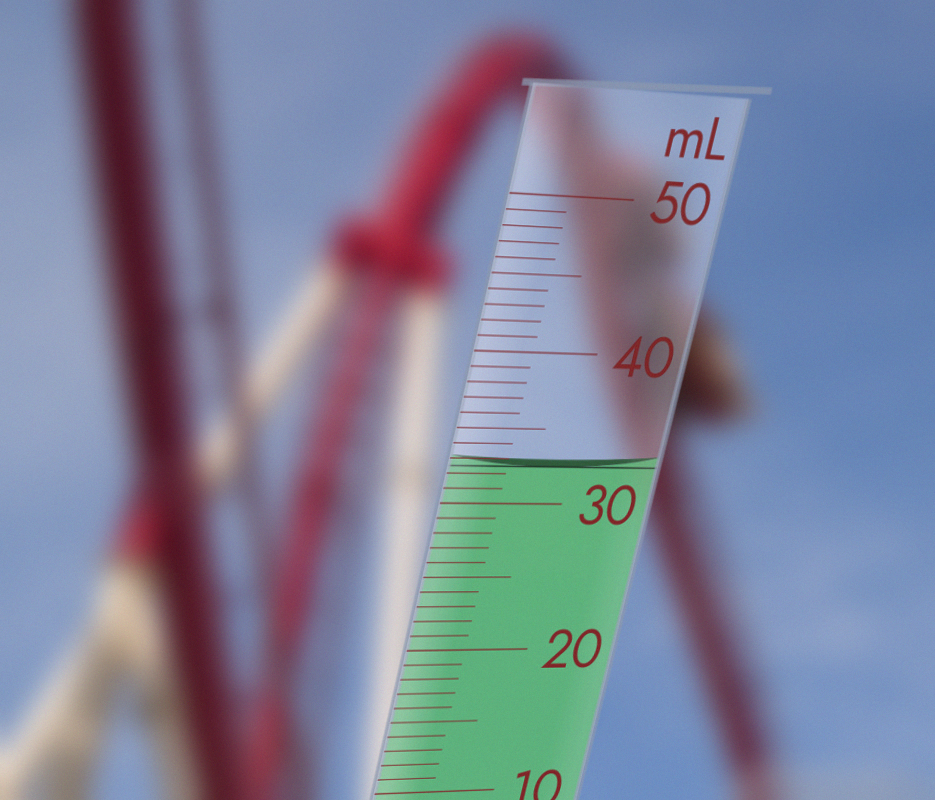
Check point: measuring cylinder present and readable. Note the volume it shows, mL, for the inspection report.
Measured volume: 32.5 mL
